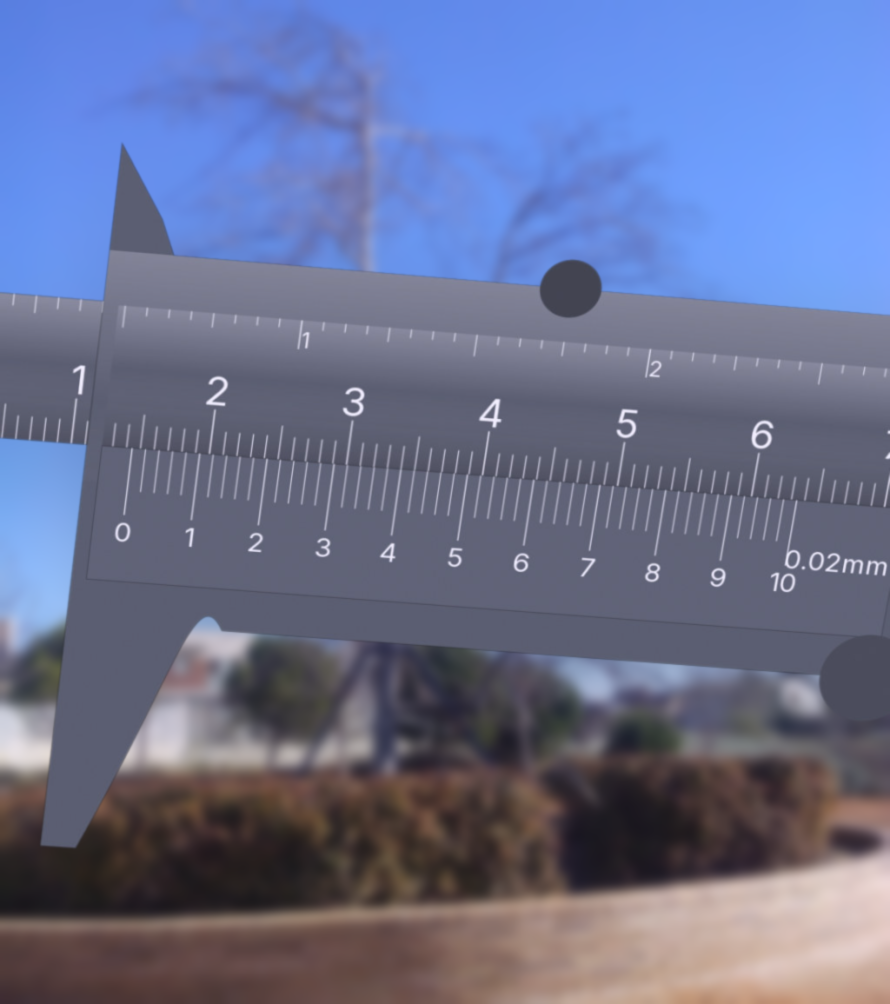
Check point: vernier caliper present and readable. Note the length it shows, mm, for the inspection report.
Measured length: 14.4 mm
